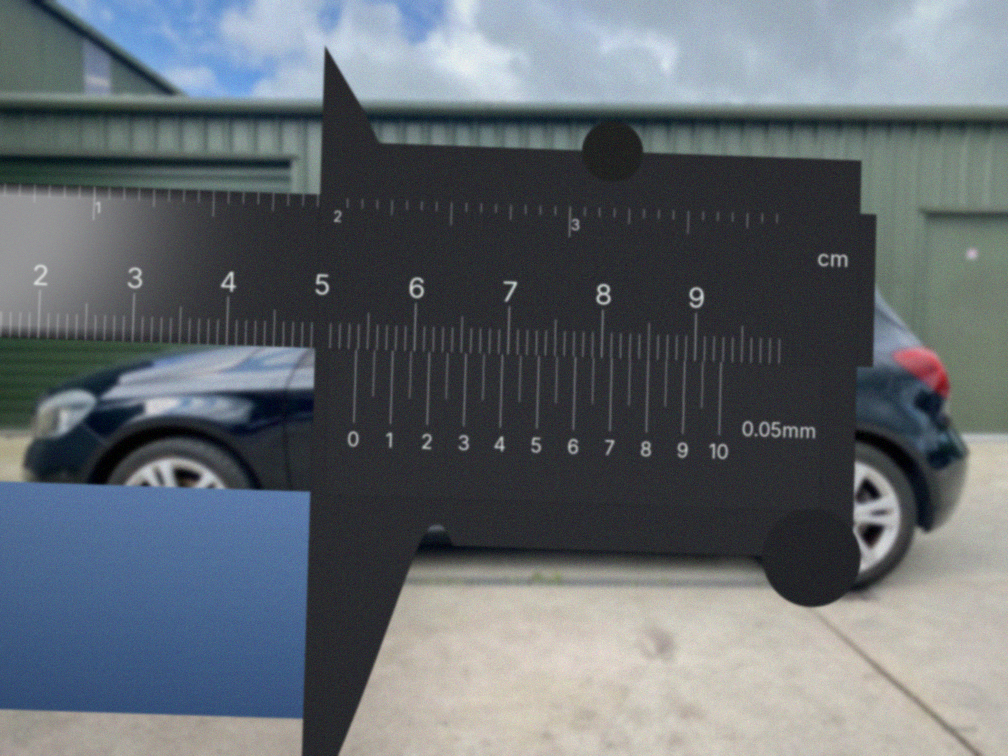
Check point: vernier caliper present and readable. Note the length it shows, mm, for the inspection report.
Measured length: 53.8 mm
